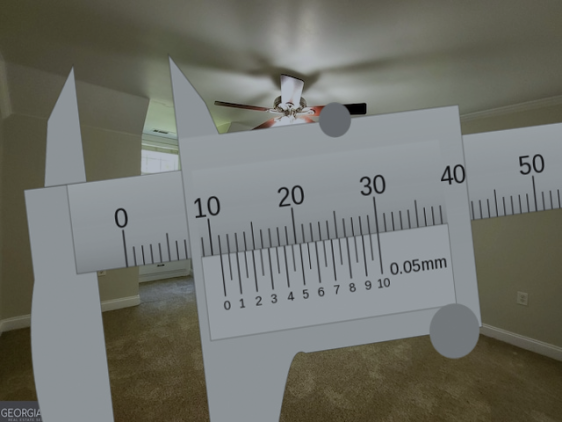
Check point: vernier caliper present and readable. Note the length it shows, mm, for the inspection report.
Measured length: 11.0 mm
